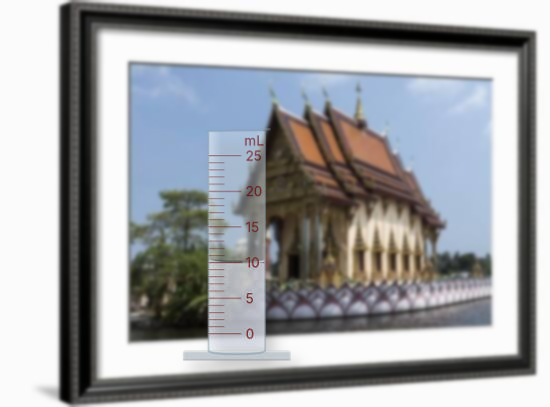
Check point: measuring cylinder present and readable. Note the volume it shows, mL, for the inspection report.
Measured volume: 10 mL
